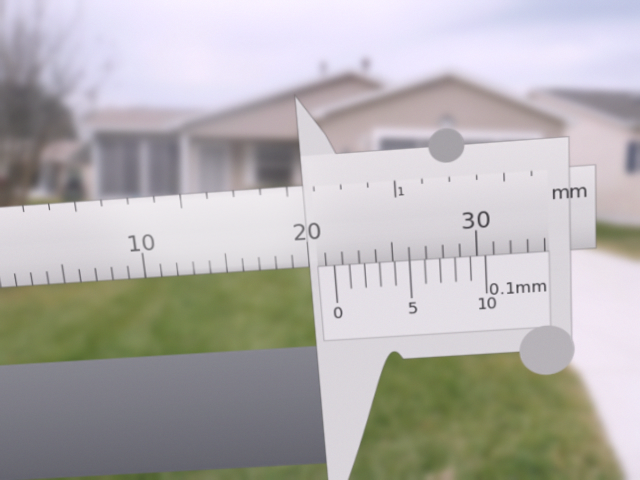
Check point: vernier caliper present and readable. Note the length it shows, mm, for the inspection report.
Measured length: 21.5 mm
